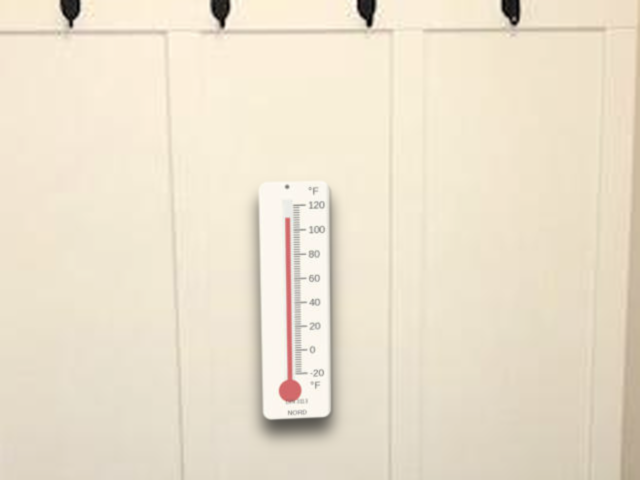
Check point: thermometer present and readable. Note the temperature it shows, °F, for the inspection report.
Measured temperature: 110 °F
